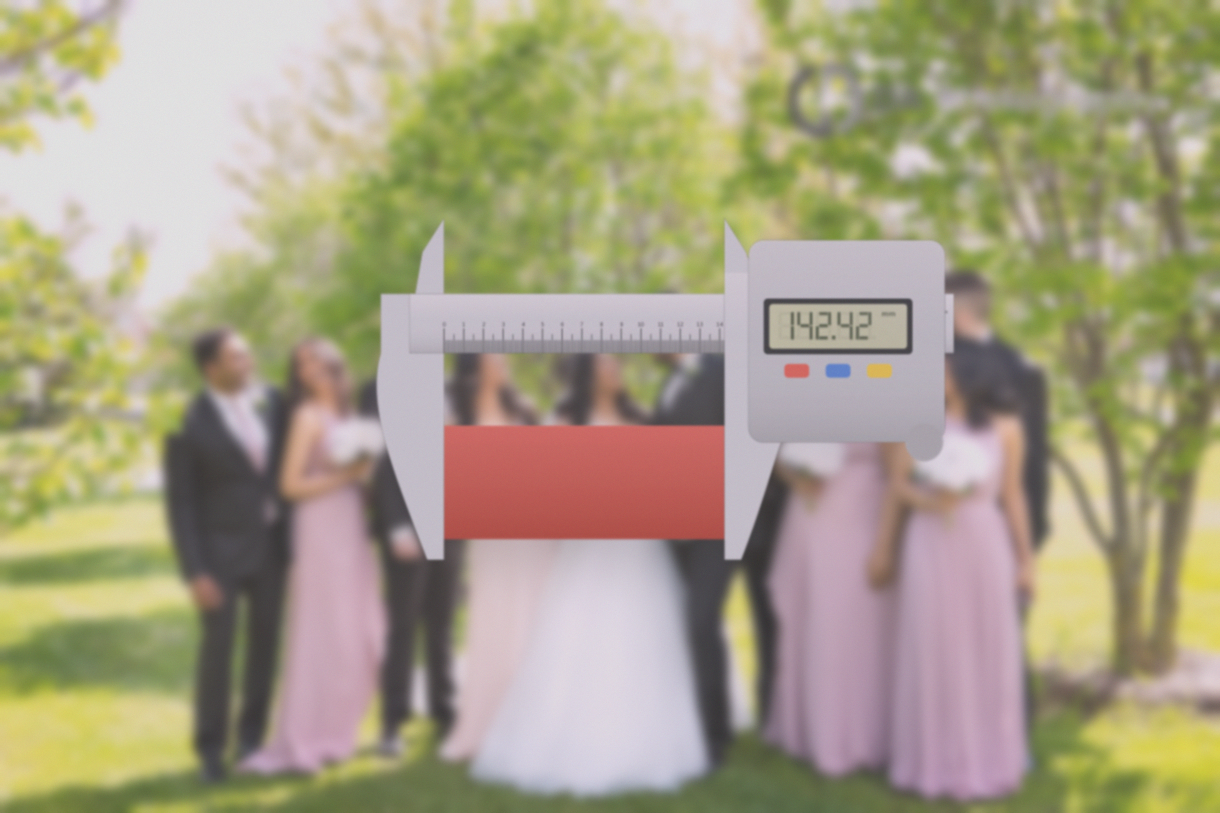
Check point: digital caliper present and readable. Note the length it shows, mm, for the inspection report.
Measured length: 142.42 mm
